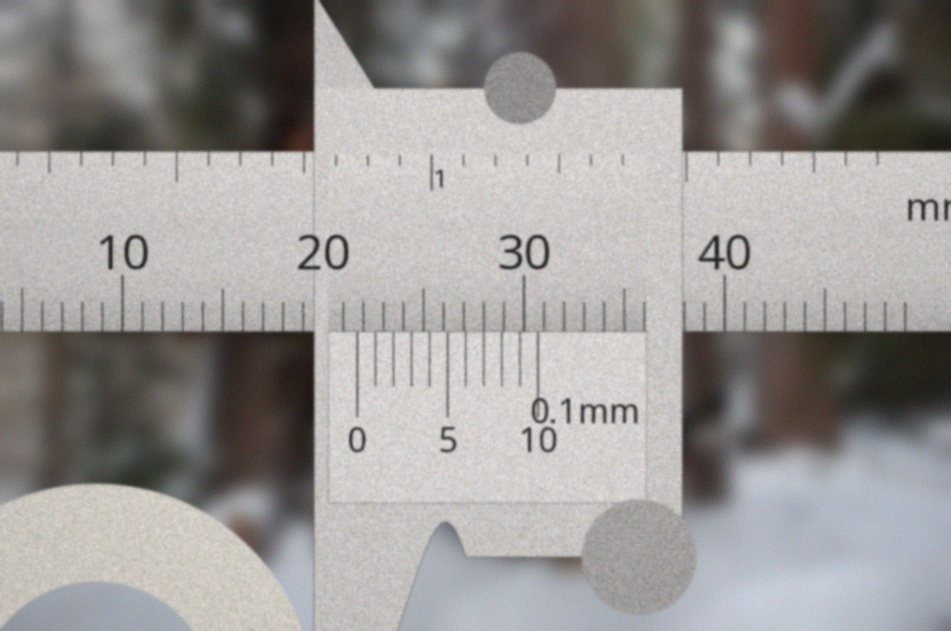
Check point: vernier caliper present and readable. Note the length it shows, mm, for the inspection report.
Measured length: 21.7 mm
